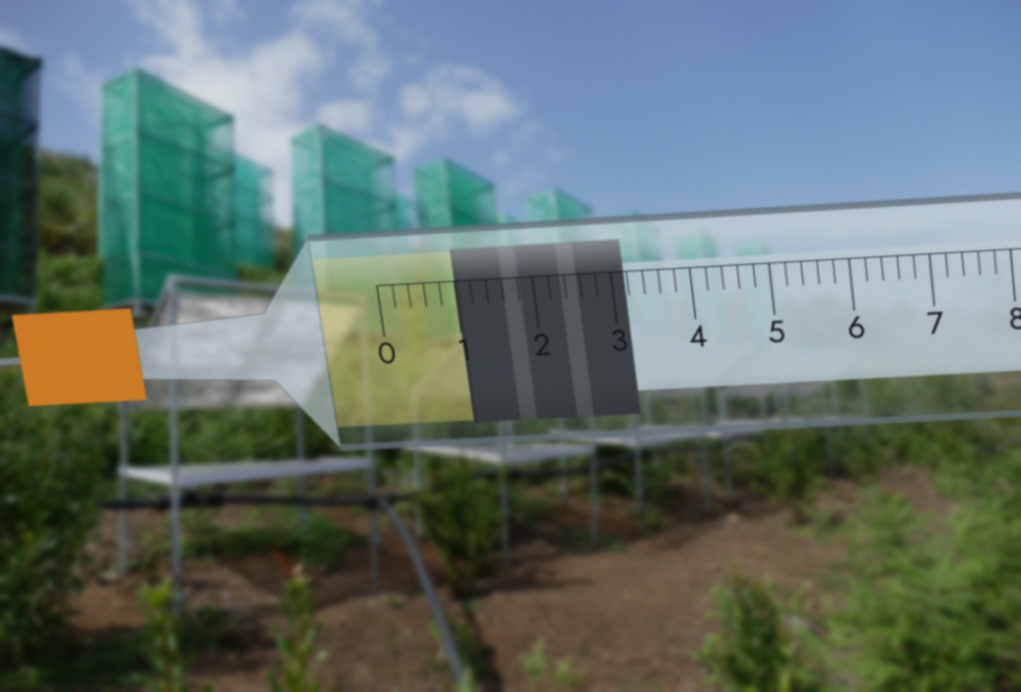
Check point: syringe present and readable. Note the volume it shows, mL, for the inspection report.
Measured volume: 1 mL
